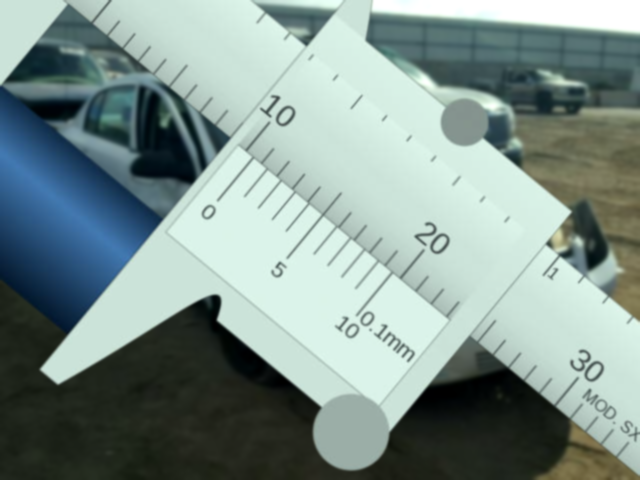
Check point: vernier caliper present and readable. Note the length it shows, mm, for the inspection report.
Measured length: 10.5 mm
